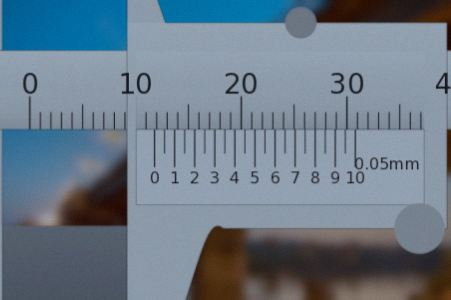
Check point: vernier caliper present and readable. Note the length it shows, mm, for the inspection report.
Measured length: 11.8 mm
